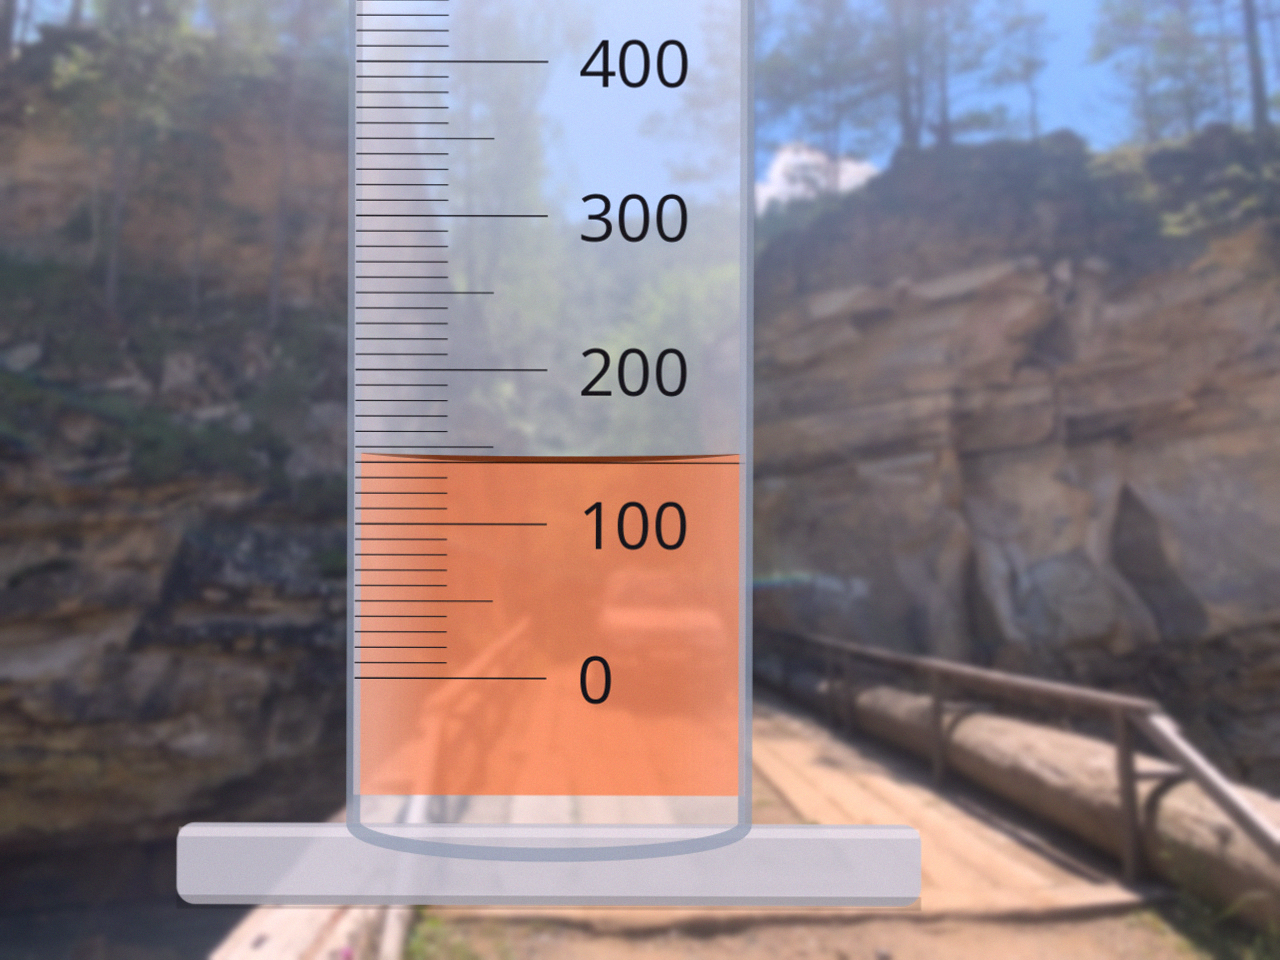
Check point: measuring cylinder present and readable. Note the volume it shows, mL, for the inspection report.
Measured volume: 140 mL
